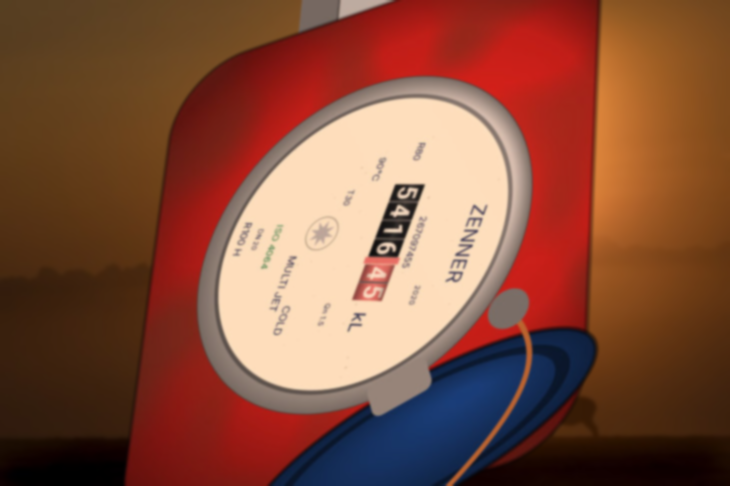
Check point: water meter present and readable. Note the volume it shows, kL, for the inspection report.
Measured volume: 5416.45 kL
